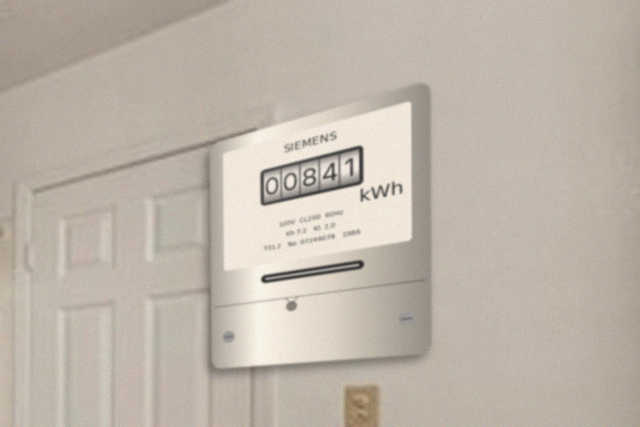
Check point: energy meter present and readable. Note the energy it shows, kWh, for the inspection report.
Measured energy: 841 kWh
